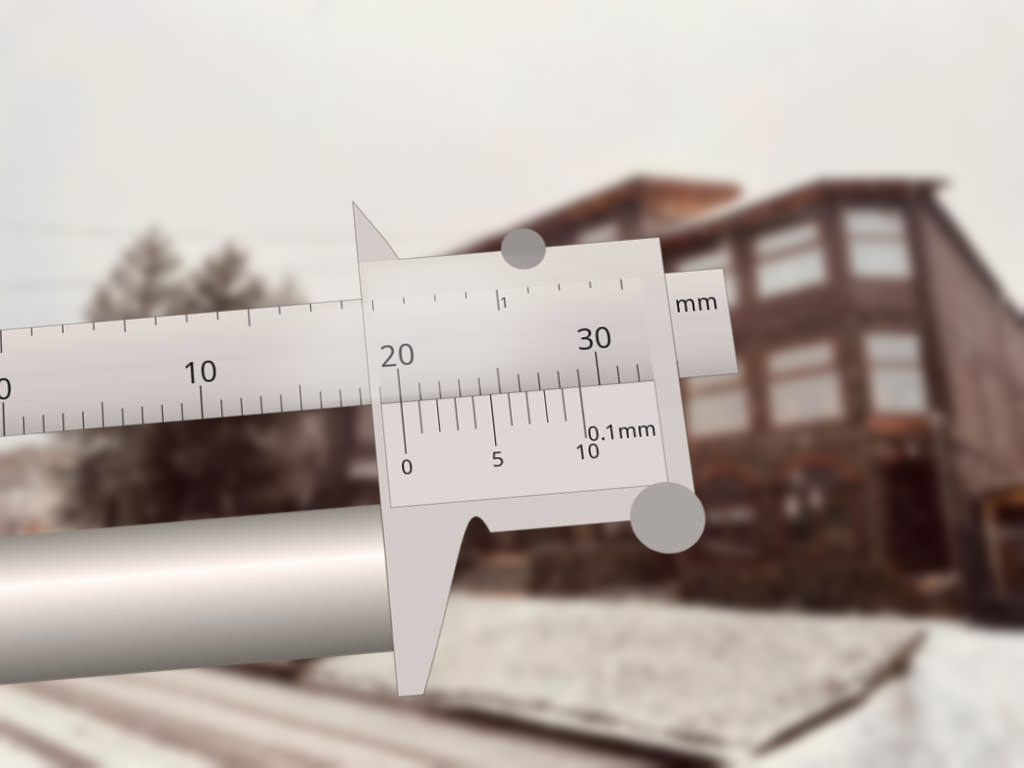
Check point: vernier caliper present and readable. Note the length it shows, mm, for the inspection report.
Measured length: 20.0 mm
